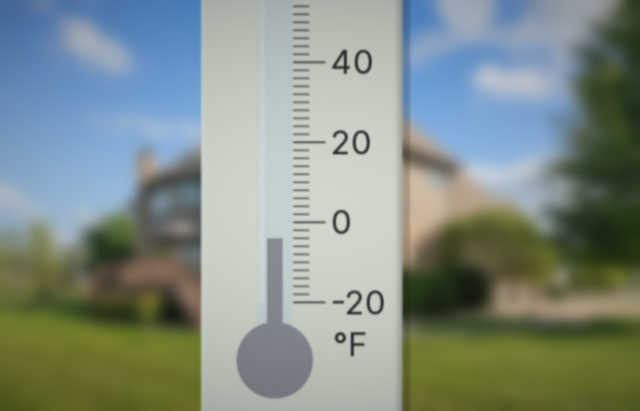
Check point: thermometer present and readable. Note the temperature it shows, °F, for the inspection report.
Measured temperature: -4 °F
